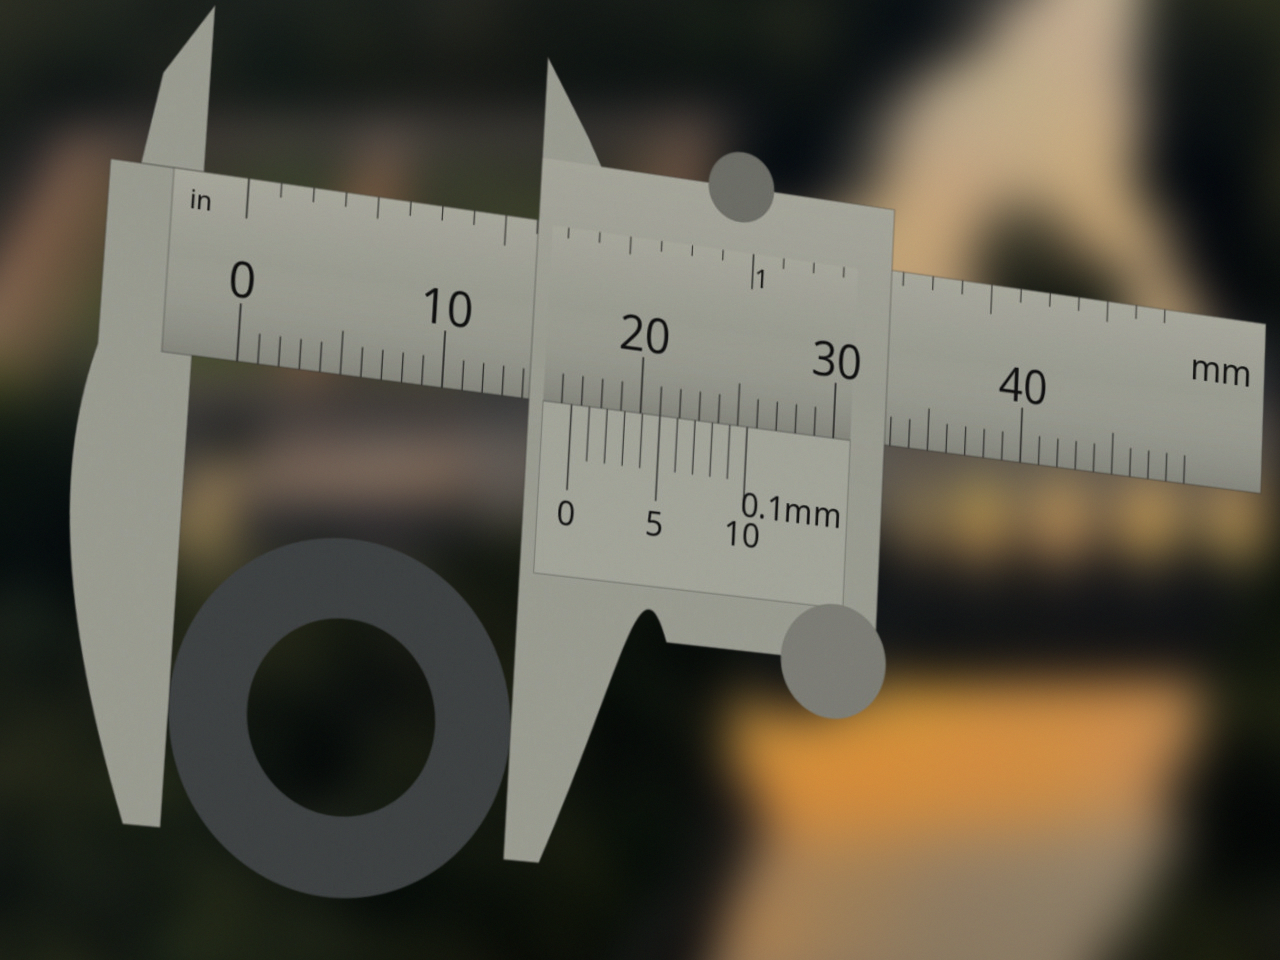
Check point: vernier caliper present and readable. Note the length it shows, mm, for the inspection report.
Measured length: 16.5 mm
